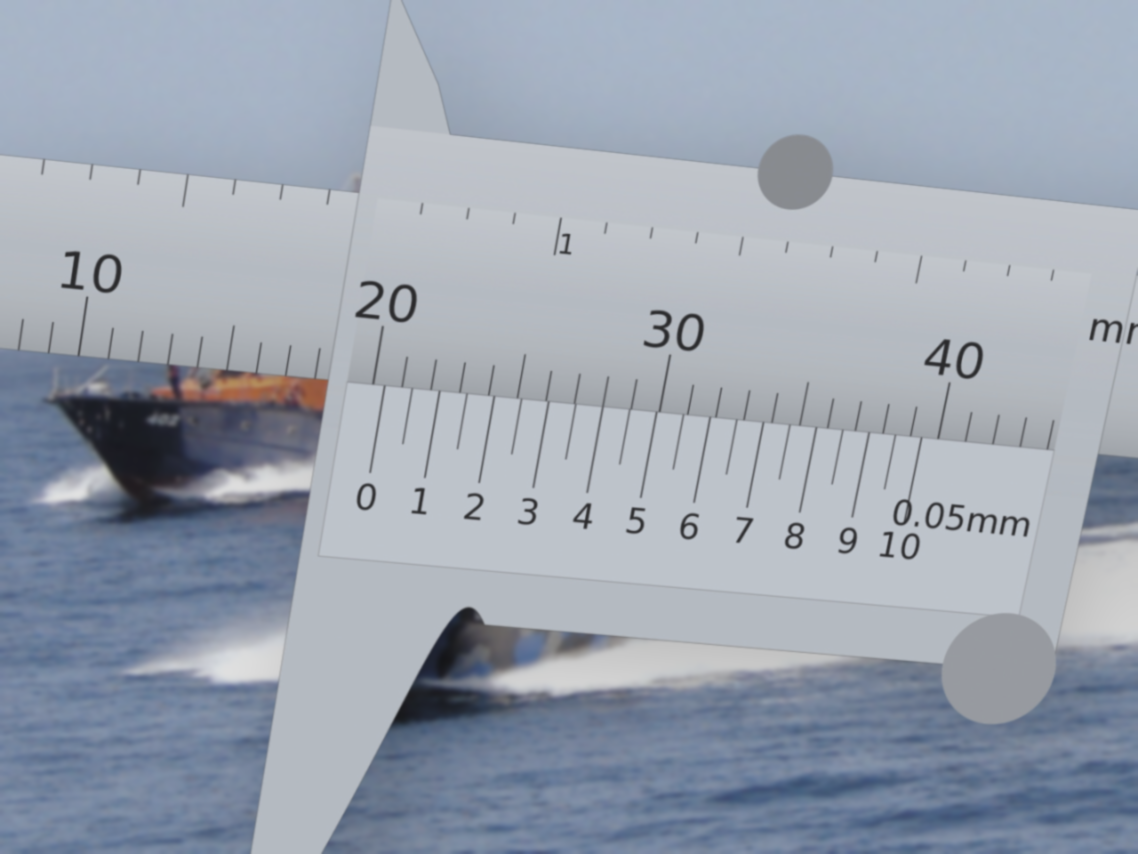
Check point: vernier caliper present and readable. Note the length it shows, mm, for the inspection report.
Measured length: 20.40 mm
